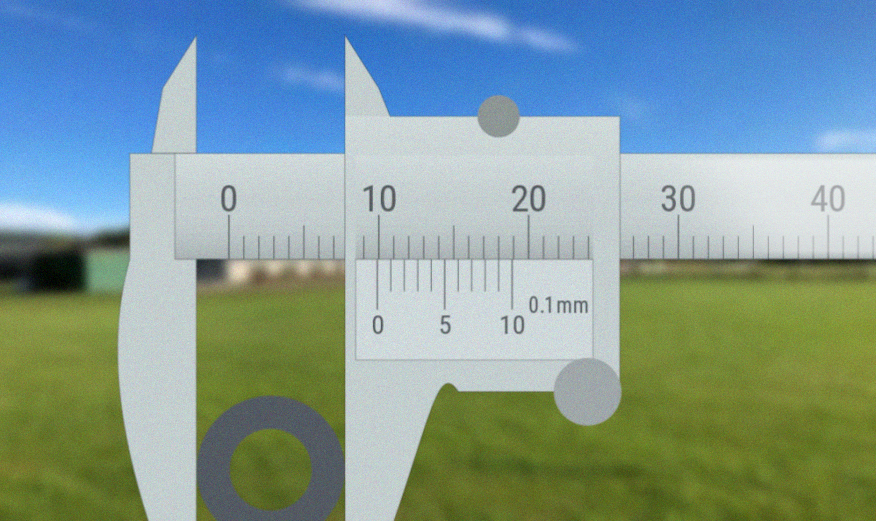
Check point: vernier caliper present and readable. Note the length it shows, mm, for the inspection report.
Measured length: 9.9 mm
